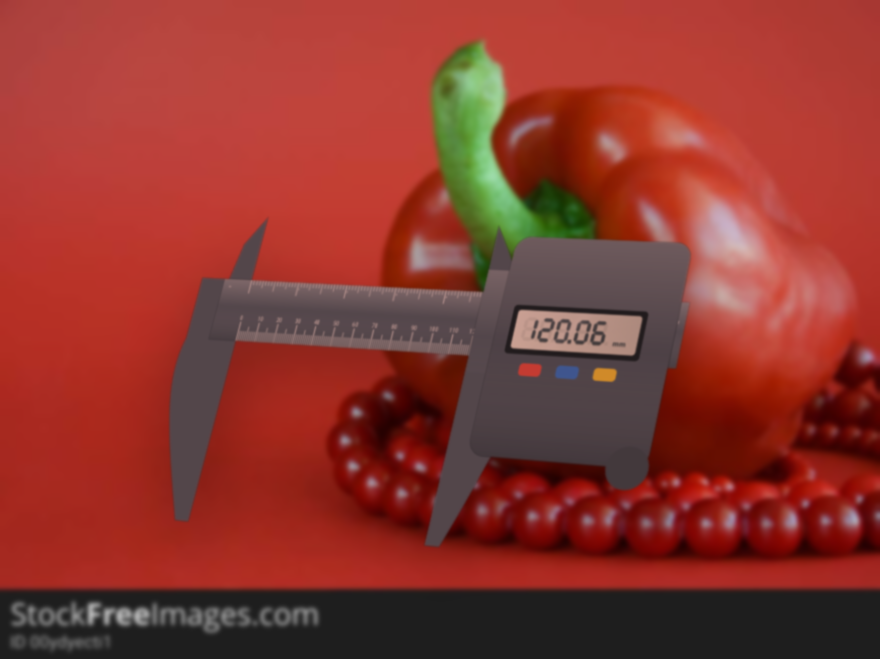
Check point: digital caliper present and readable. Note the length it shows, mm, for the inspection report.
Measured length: 120.06 mm
